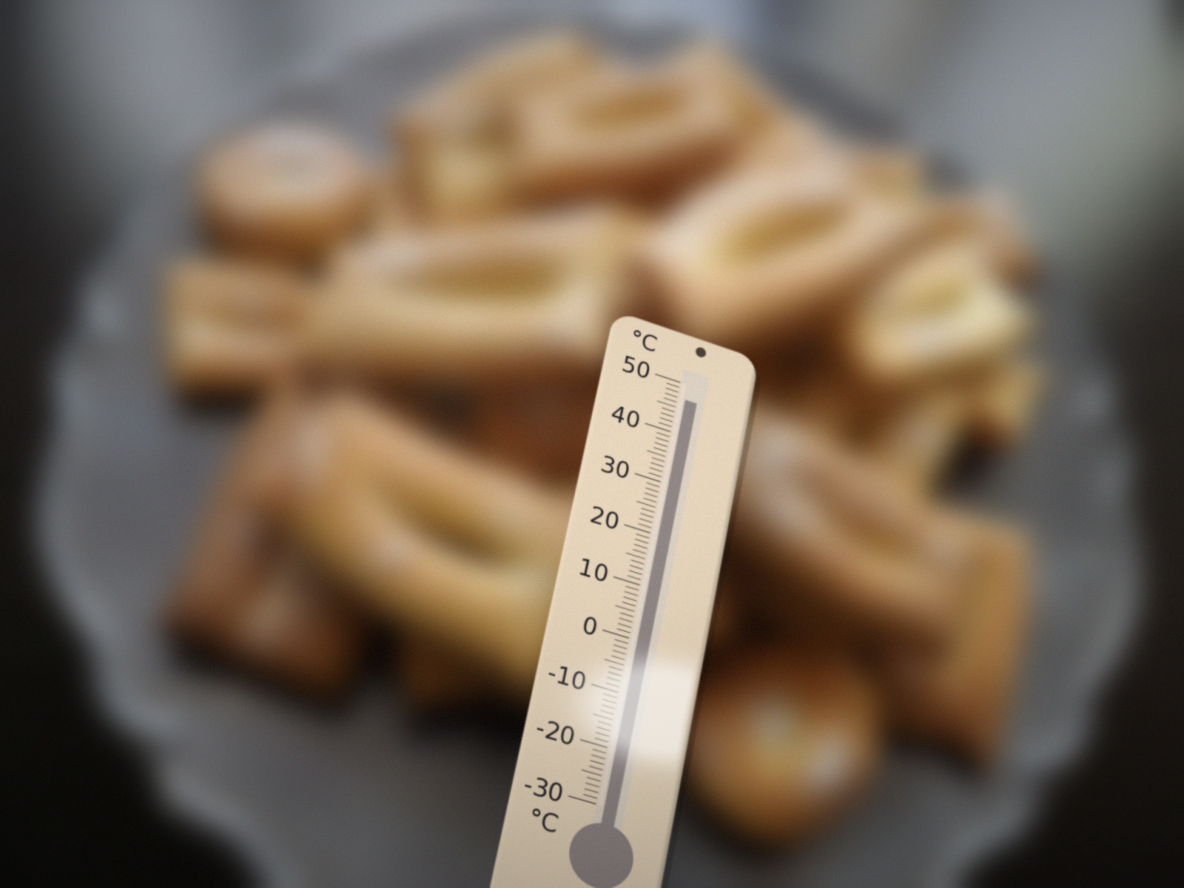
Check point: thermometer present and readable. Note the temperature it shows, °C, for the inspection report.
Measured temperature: 47 °C
